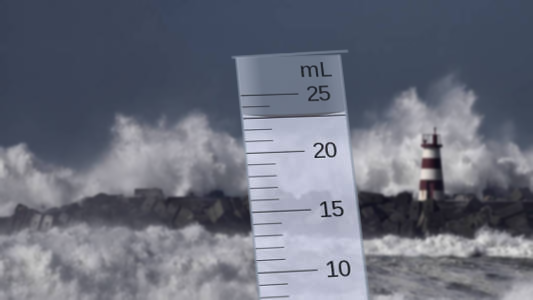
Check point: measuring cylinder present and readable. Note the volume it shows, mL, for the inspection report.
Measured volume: 23 mL
